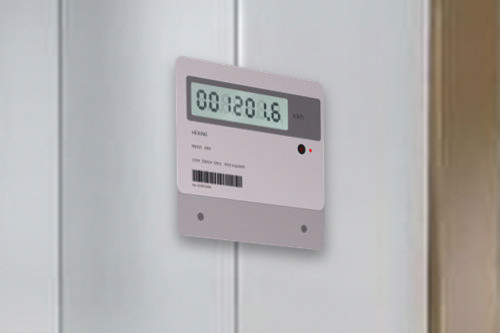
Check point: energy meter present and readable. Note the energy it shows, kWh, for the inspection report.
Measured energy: 1201.6 kWh
